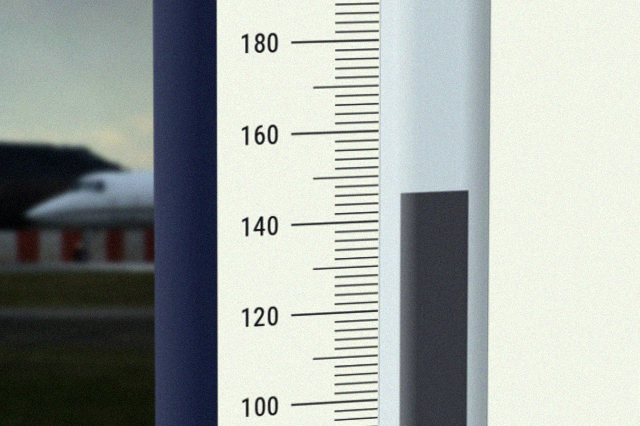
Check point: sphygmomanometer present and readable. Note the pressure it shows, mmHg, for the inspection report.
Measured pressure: 146 mmHg
